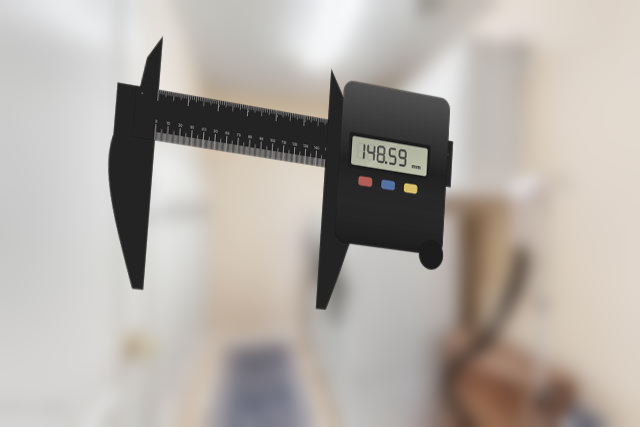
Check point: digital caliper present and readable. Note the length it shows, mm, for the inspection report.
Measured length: 148.59 mm
